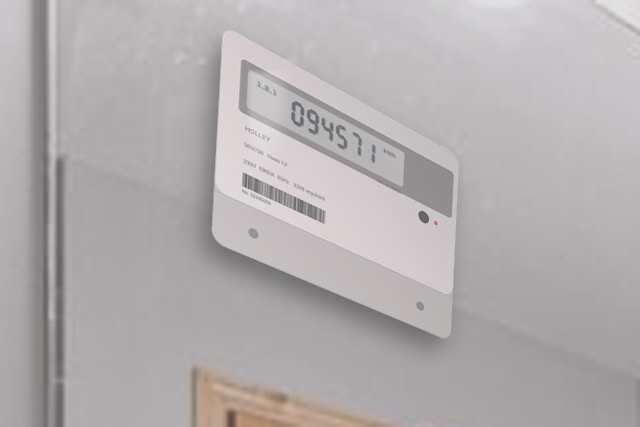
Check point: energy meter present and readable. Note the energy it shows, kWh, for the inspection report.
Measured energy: 94571 kWh
